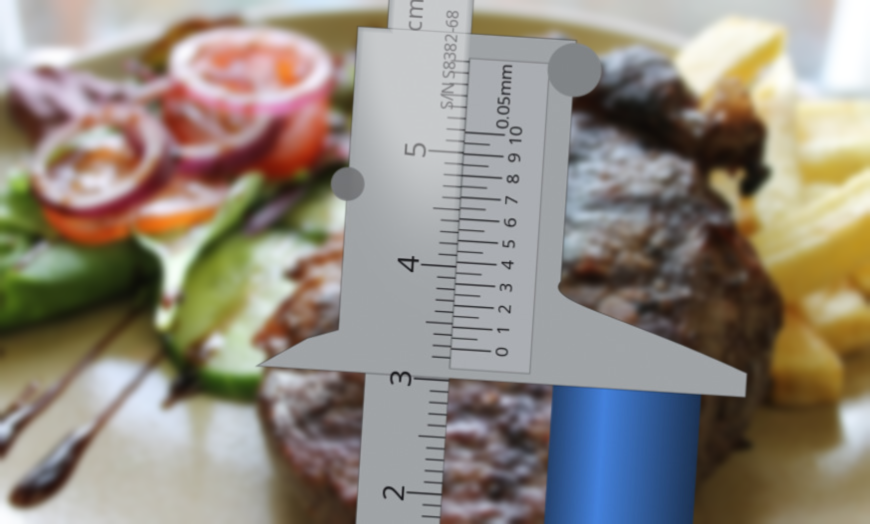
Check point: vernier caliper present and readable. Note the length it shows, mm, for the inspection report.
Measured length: 32.8 mm
